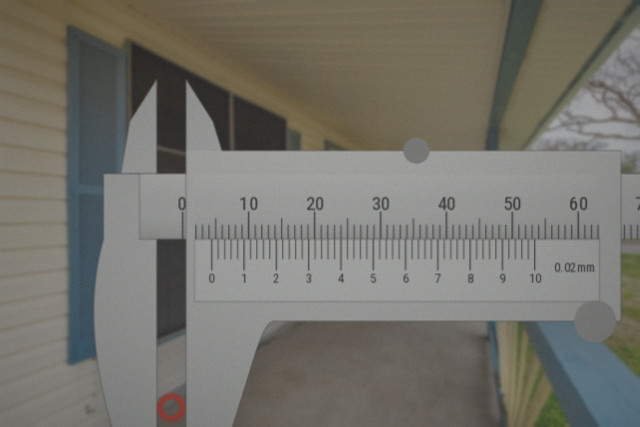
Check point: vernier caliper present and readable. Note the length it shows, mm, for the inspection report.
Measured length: 4.4 mm
